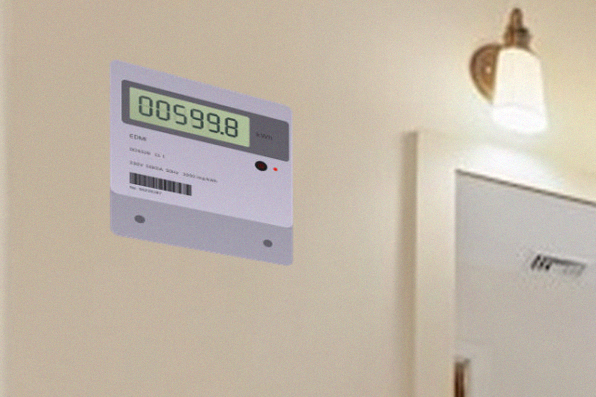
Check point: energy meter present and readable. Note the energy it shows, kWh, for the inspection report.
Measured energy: 599.8 kWh
